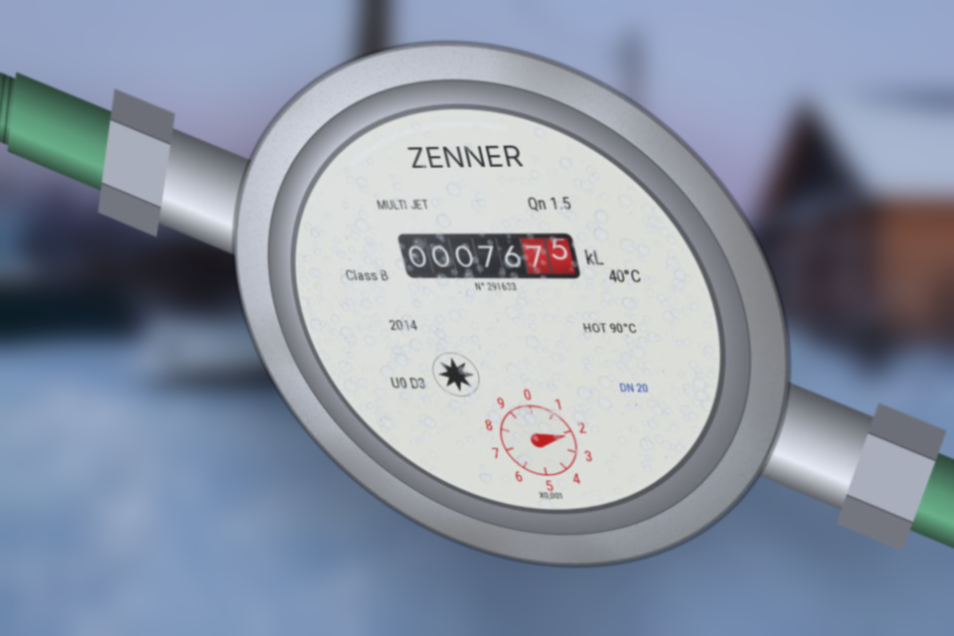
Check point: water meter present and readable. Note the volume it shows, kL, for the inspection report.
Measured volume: 76.752 kL
